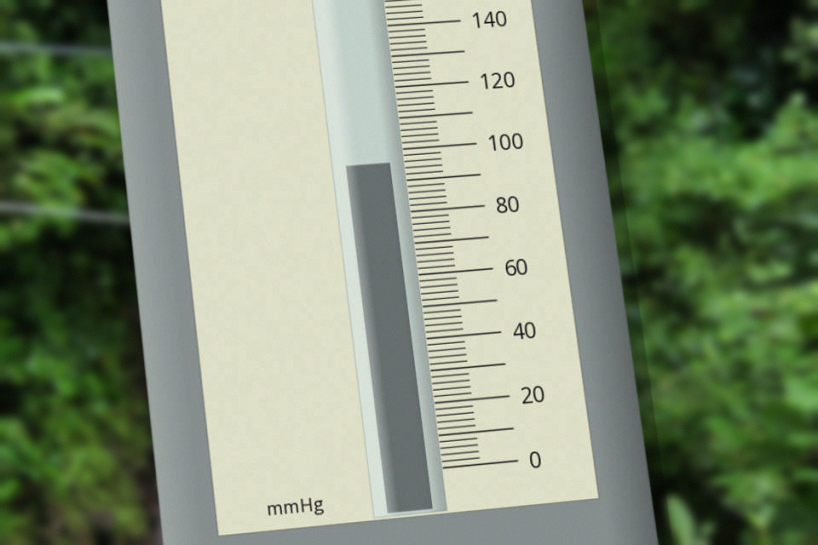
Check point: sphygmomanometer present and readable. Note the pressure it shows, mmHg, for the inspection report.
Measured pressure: 96 mmHg
